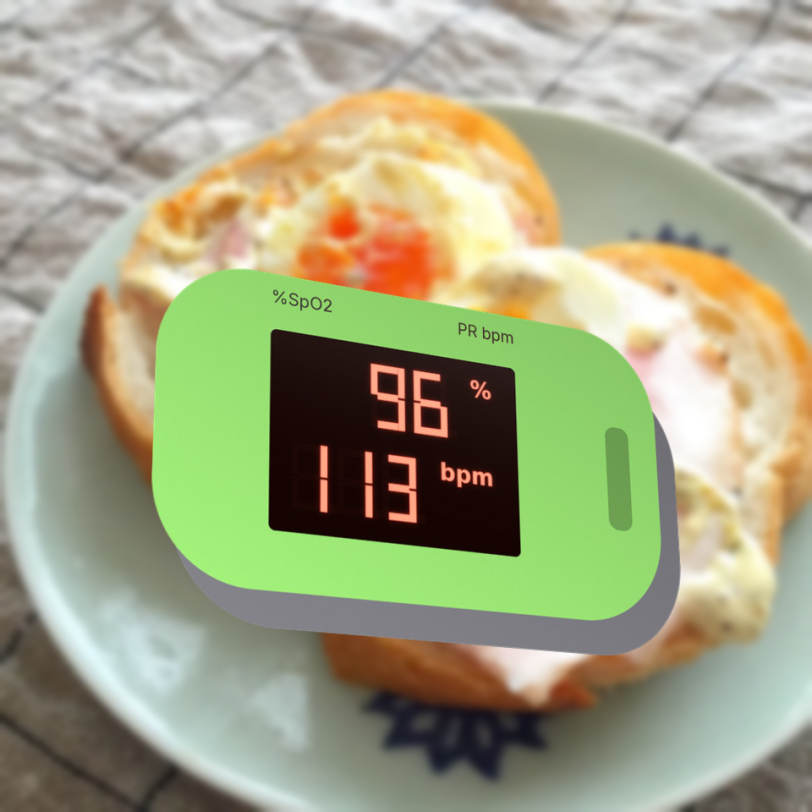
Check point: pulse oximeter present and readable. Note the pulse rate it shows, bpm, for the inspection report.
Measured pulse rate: 113 bpm
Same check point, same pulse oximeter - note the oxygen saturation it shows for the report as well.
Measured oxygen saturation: 96 %
